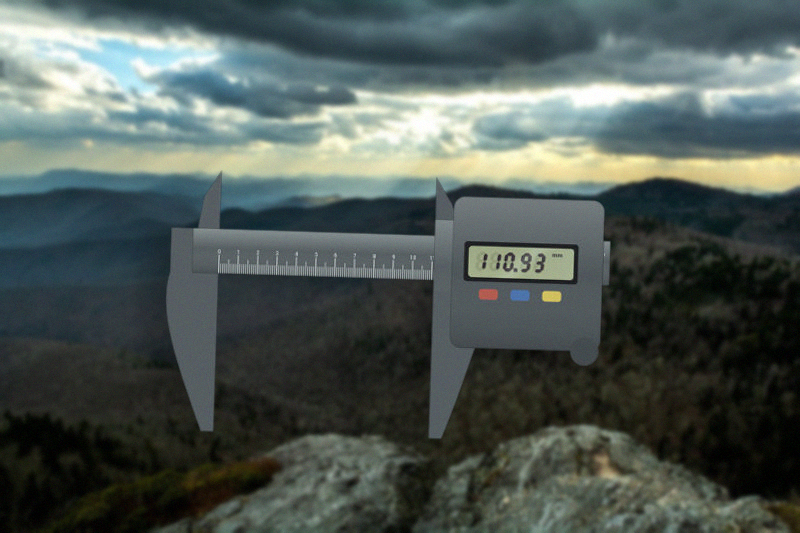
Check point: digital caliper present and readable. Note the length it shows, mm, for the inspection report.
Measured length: 110.93 mm
